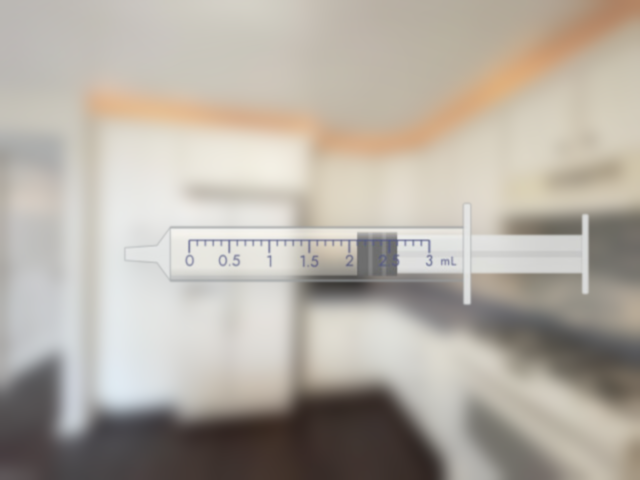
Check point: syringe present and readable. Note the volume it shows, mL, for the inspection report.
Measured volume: 2.1 mL
